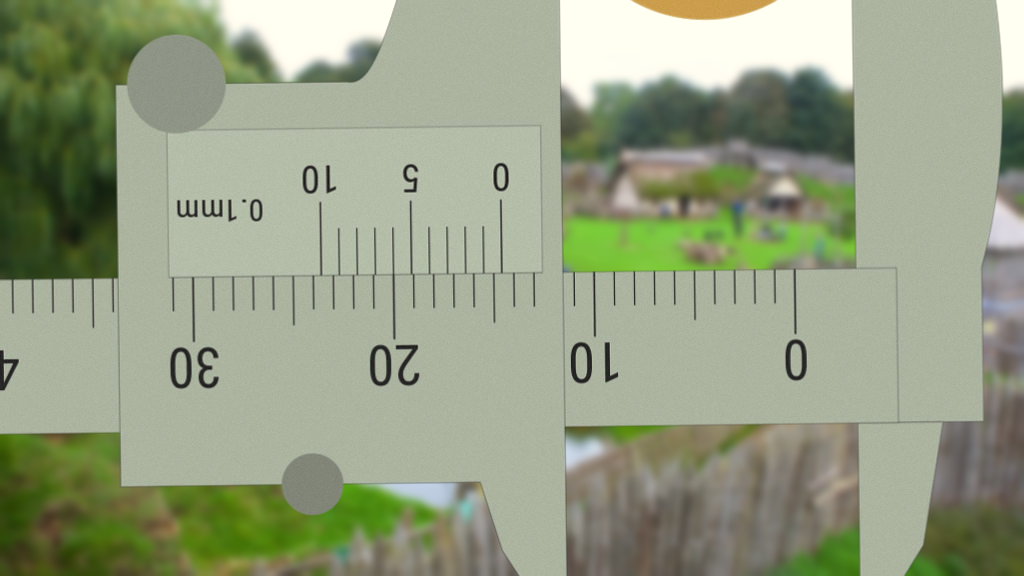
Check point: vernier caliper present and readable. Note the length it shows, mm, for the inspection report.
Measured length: 14.6 mm
